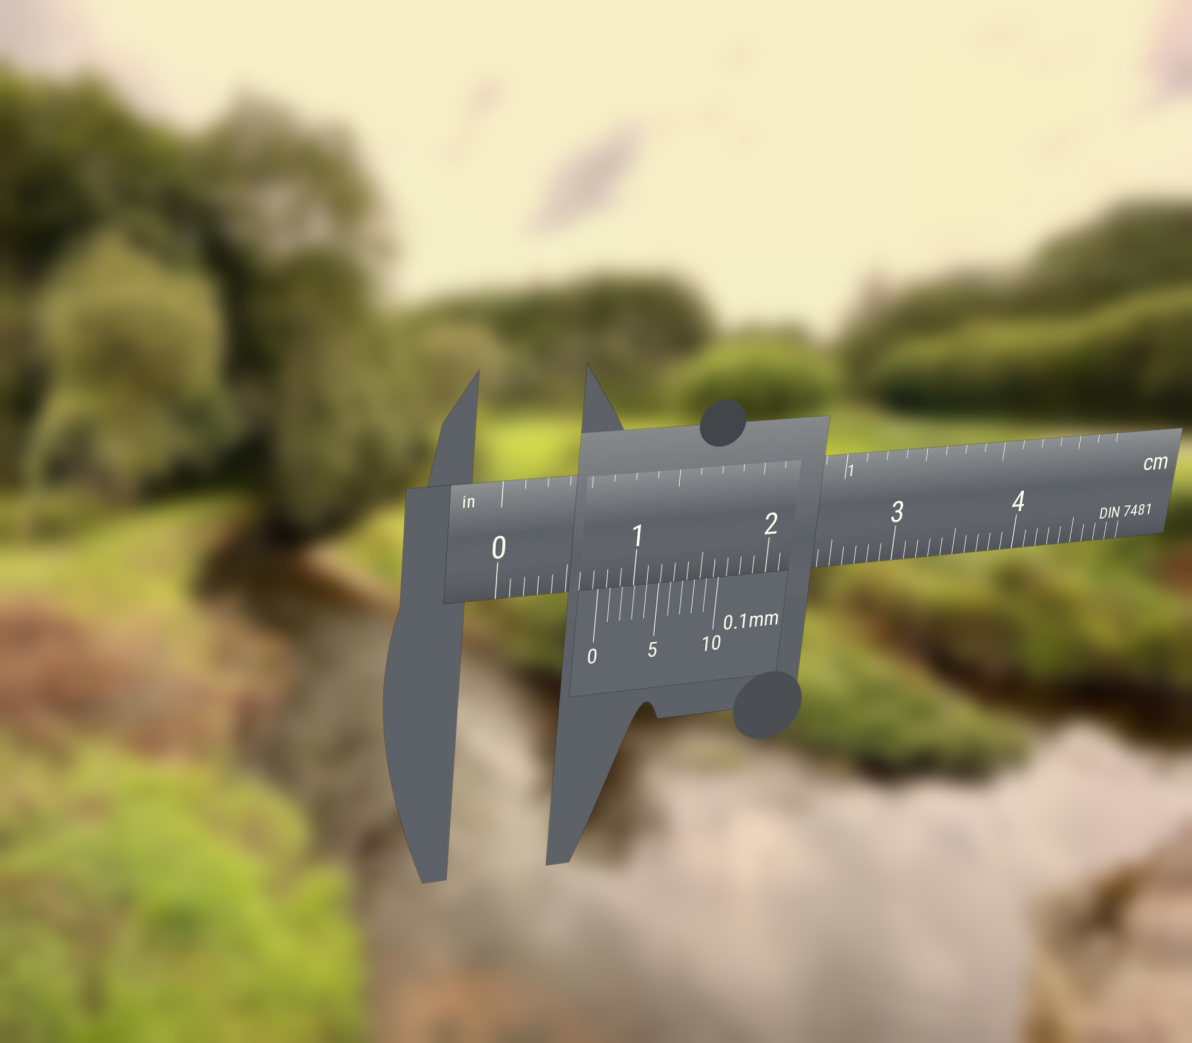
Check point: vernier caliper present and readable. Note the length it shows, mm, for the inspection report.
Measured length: 7.4 mm
